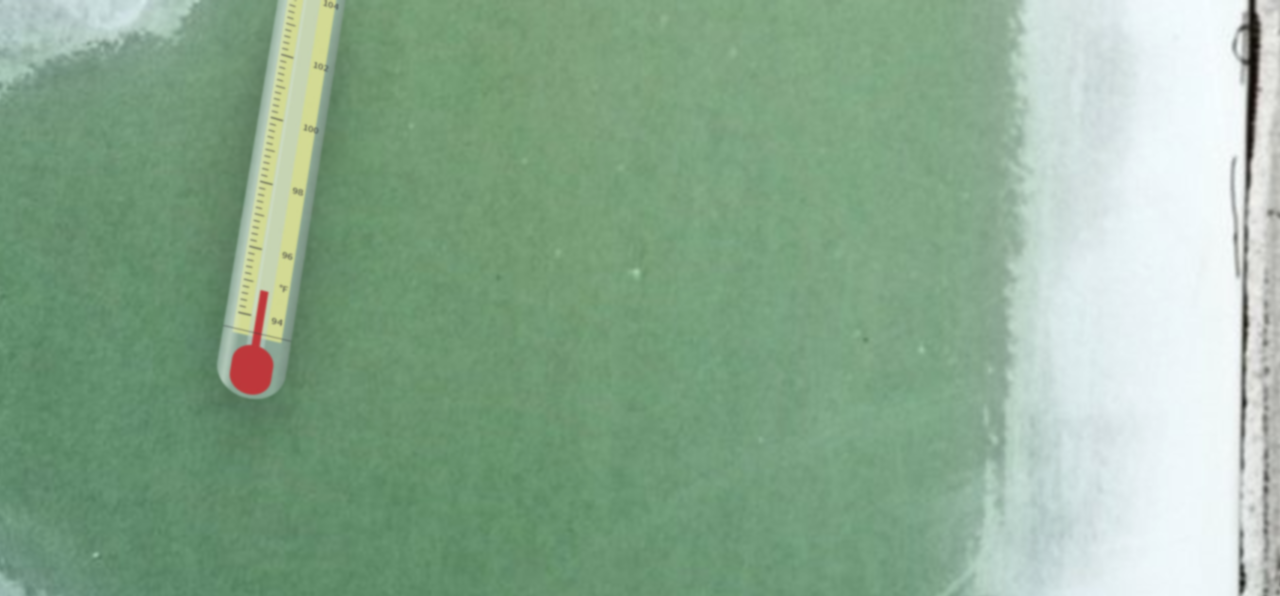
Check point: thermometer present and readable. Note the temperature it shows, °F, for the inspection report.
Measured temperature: 94.8 °F
